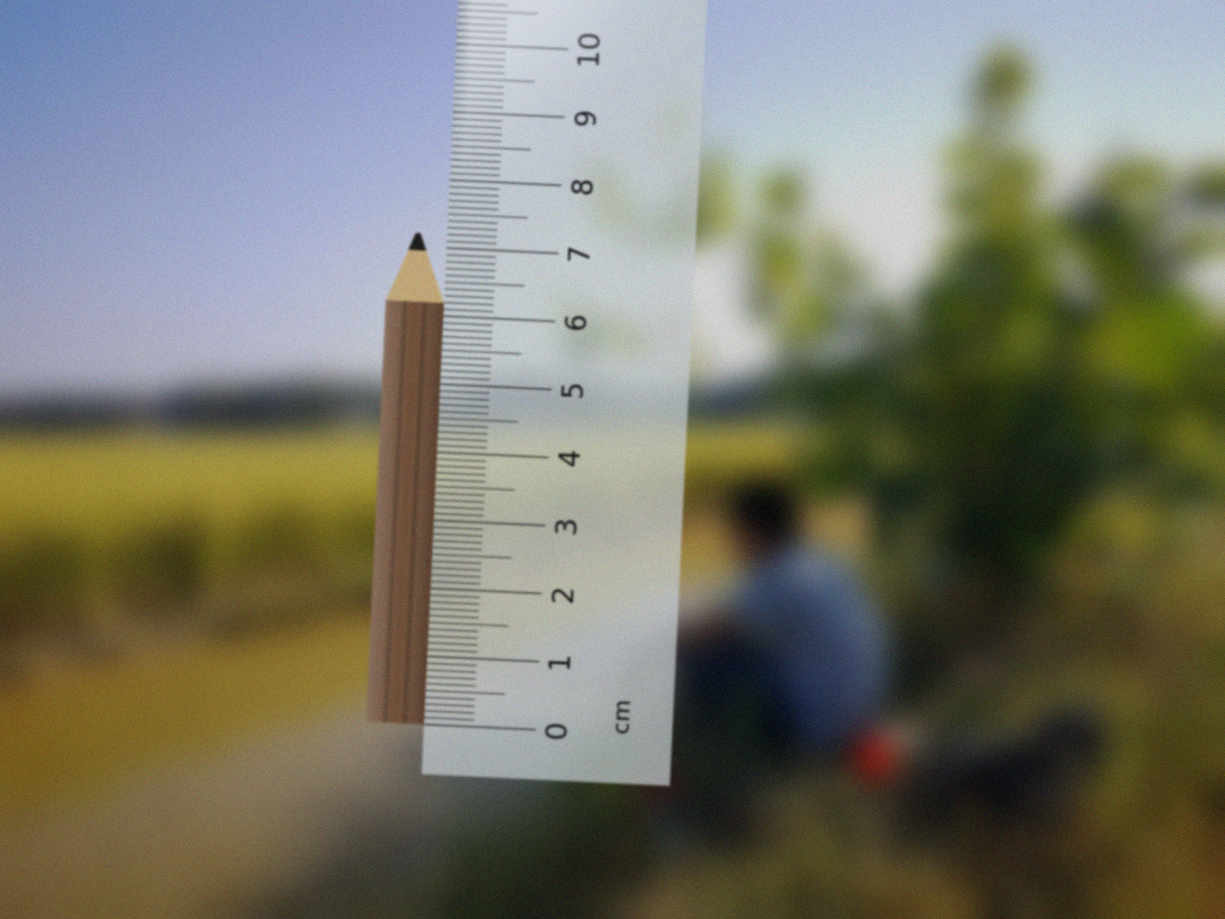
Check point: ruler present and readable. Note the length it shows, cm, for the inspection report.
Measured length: 7.2 cm
